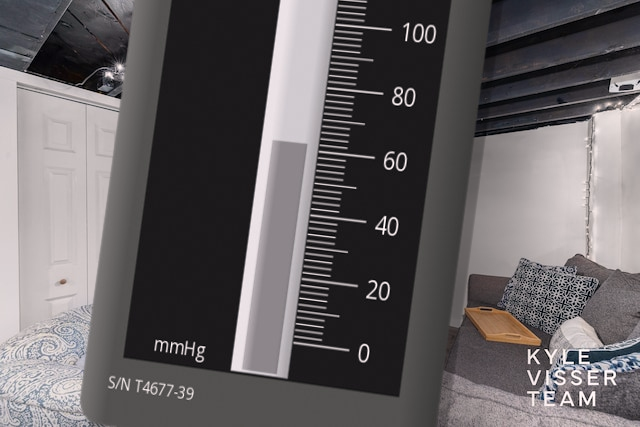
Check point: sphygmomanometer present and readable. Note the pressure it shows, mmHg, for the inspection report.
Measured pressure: 62 mmHg
